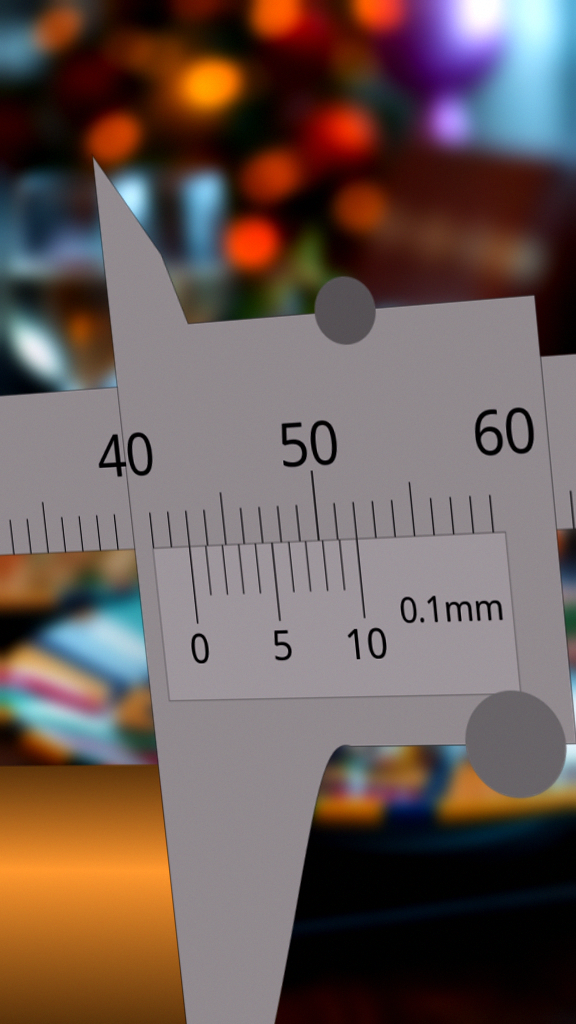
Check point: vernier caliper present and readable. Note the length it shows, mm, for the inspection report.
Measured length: 43.0 mm
